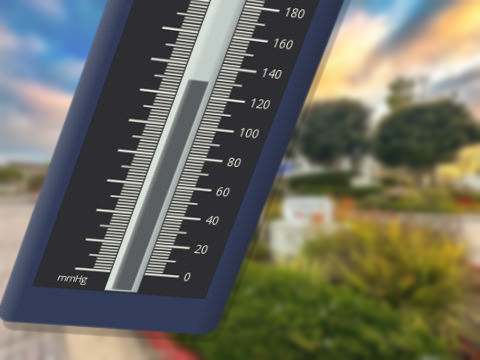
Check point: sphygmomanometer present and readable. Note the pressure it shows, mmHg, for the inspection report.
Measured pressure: 130 mmHg
